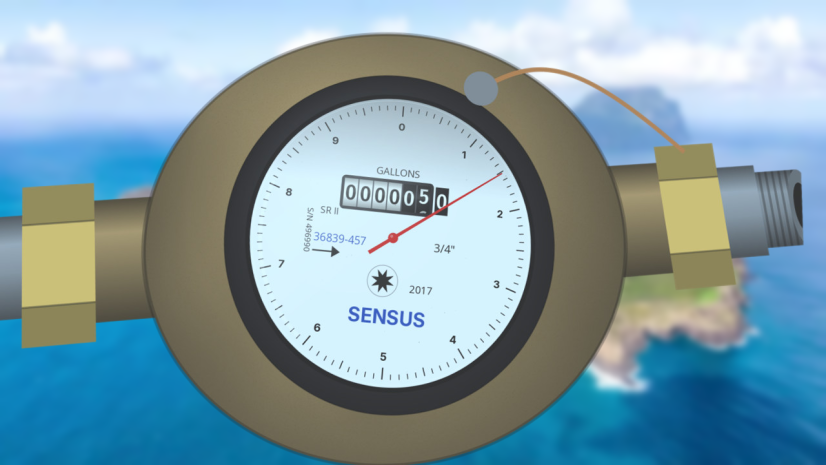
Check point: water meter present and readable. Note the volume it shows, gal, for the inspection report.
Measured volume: 51.5 gal
